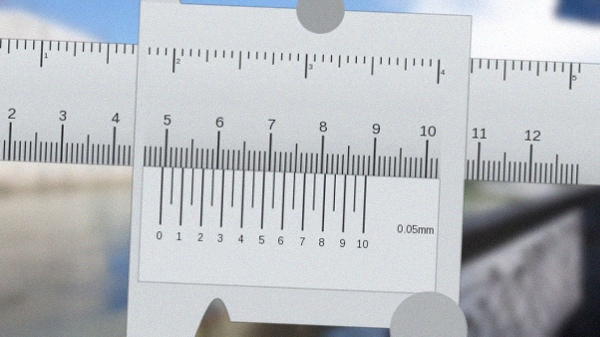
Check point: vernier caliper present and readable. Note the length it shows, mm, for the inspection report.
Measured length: 49.5 mm
